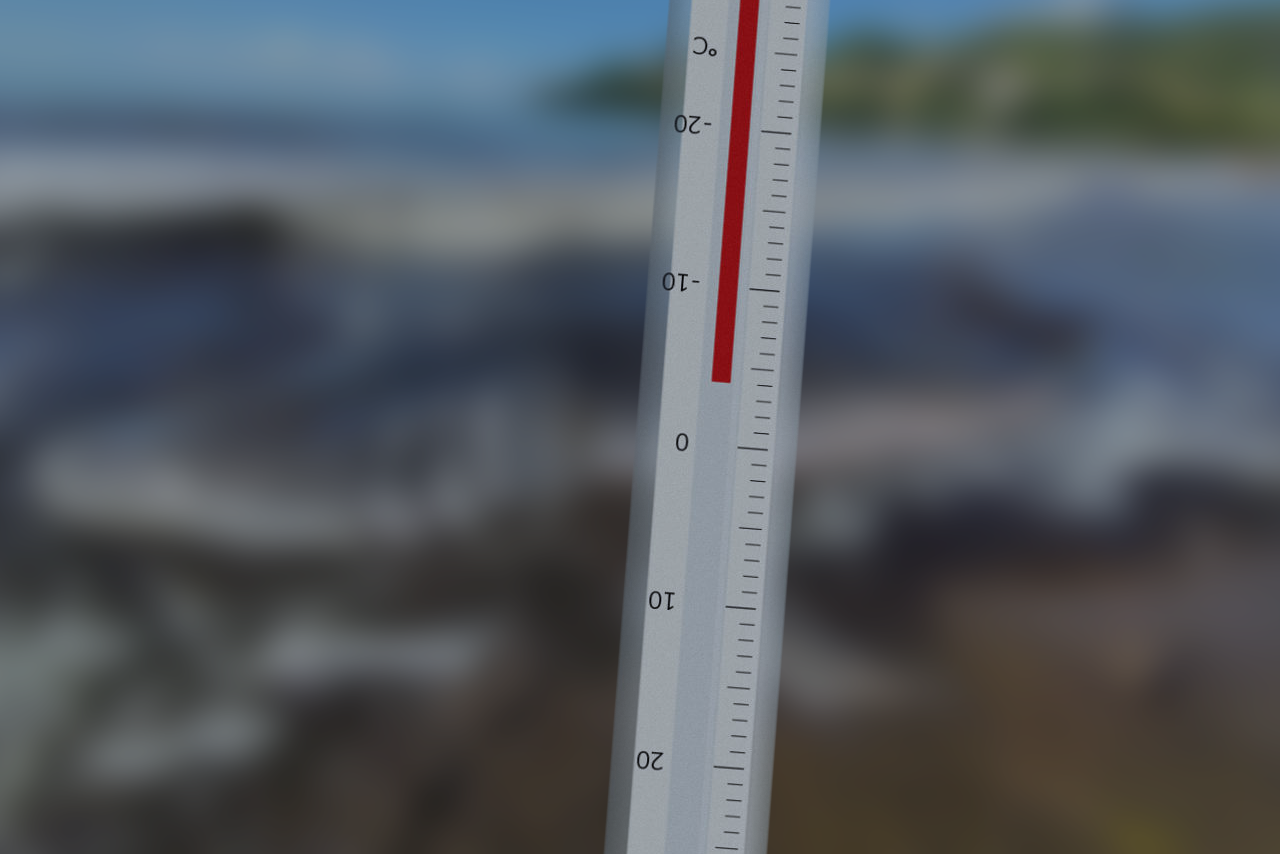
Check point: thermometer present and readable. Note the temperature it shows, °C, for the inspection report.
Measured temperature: -4 °C
